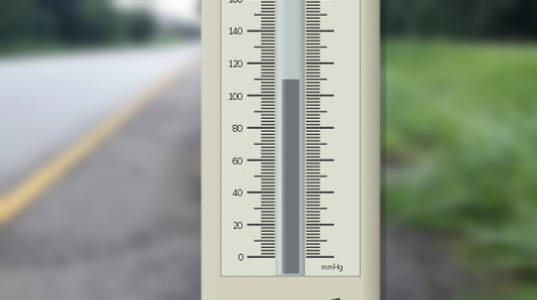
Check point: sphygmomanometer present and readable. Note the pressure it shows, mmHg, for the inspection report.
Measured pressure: 110 mmHg
